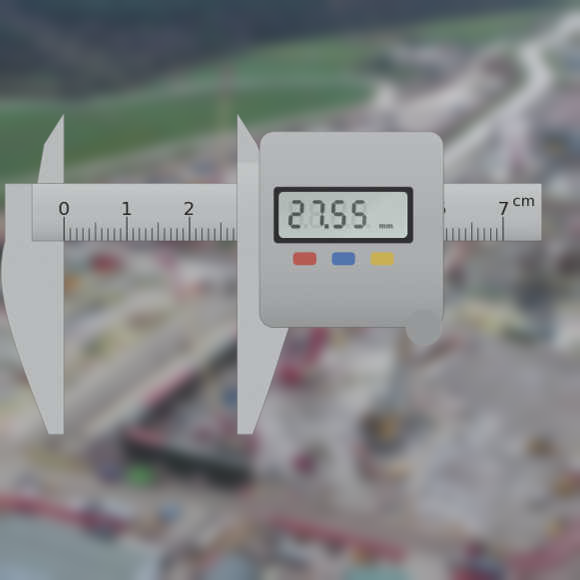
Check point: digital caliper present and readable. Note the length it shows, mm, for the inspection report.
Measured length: 27.55 mm
